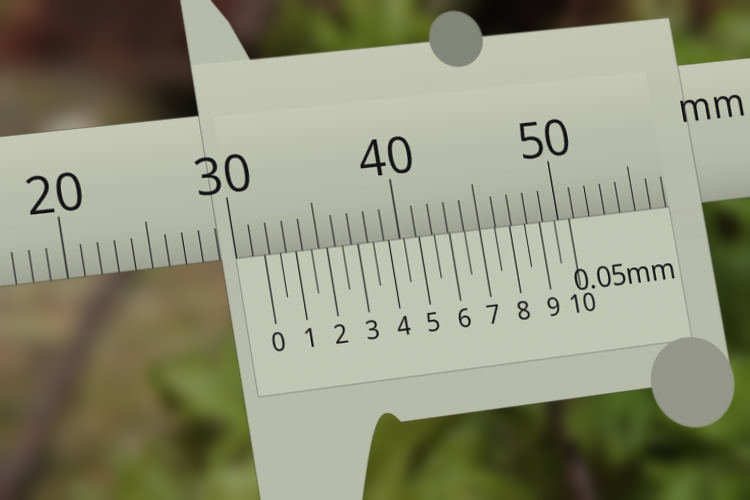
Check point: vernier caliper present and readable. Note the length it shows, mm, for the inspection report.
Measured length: 31.7 mm
